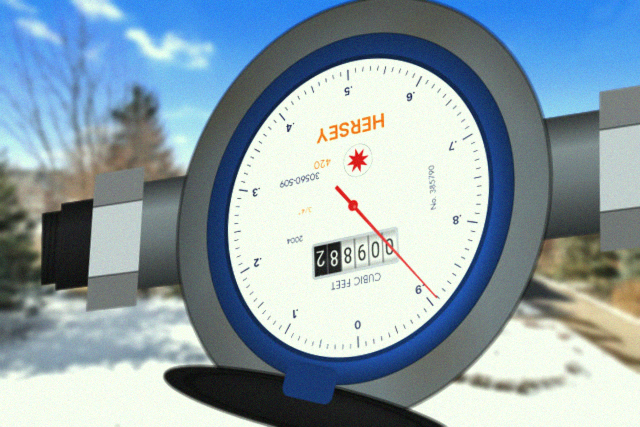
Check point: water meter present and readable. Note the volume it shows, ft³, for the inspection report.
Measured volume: 9881.89 ft³
